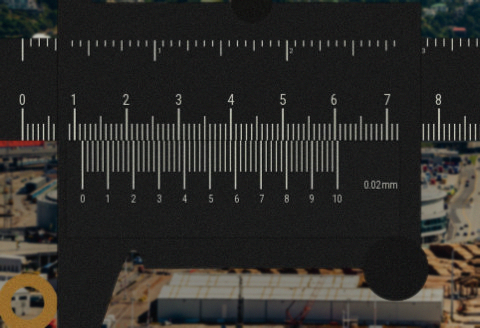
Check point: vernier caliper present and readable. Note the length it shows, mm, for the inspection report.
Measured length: 11.5 mm
